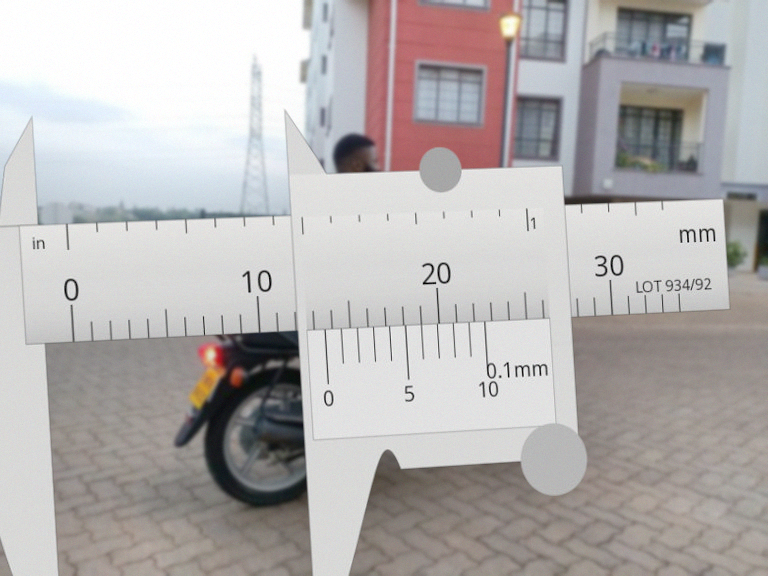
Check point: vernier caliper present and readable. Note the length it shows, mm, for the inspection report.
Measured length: 13.6 mm
